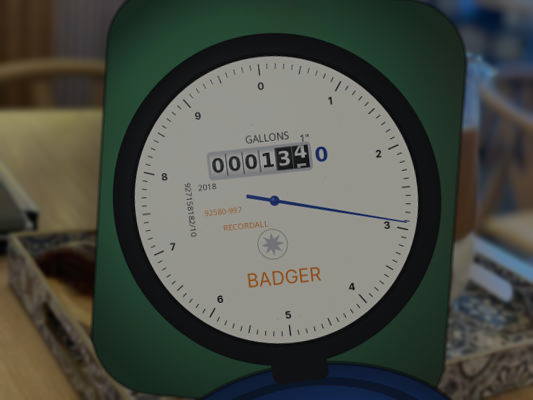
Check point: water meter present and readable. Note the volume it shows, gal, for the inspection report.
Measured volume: 1342.9 gal
